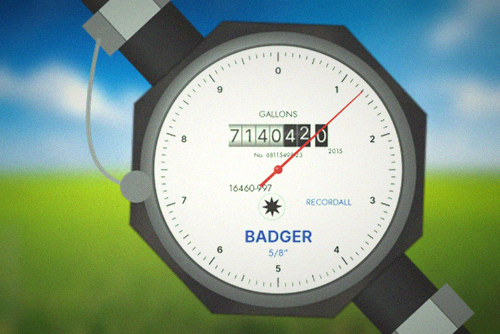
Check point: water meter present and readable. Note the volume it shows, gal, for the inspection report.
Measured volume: 7140421.3 gal
